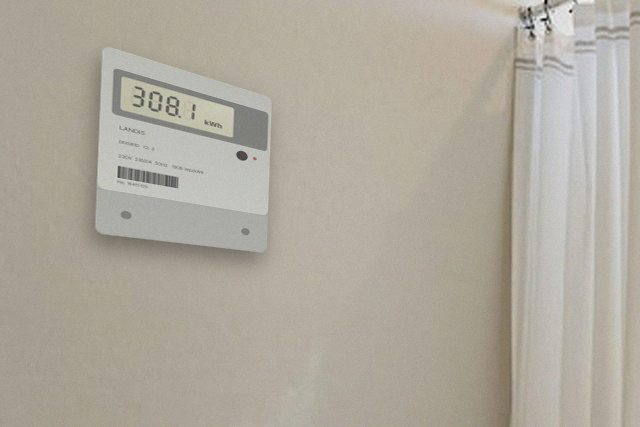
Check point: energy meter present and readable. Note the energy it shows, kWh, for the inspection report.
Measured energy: 308.1 kWh
